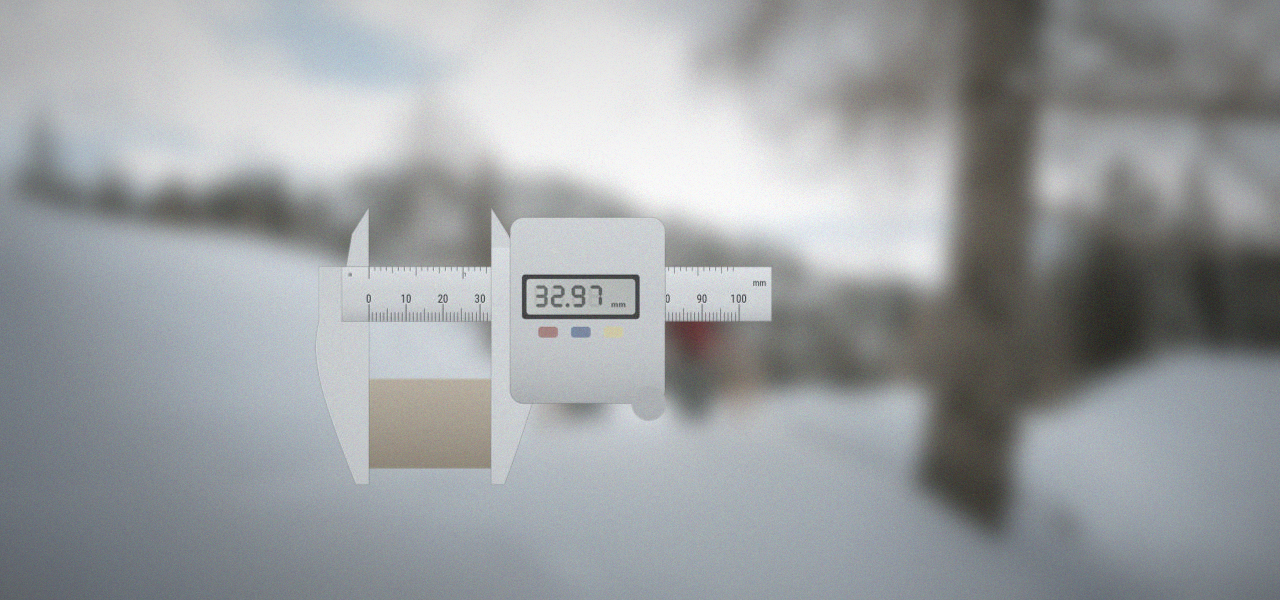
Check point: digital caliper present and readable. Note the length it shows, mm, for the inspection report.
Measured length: 32.97 mm
